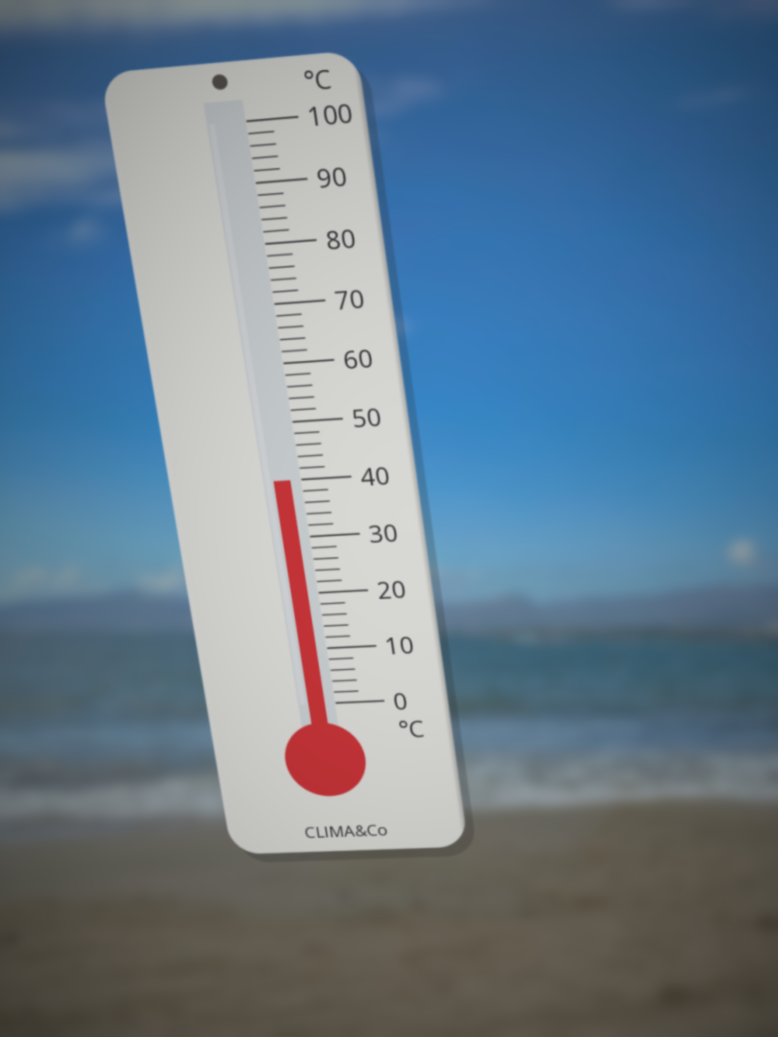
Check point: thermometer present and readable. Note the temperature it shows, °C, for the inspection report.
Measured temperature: 40 °C
